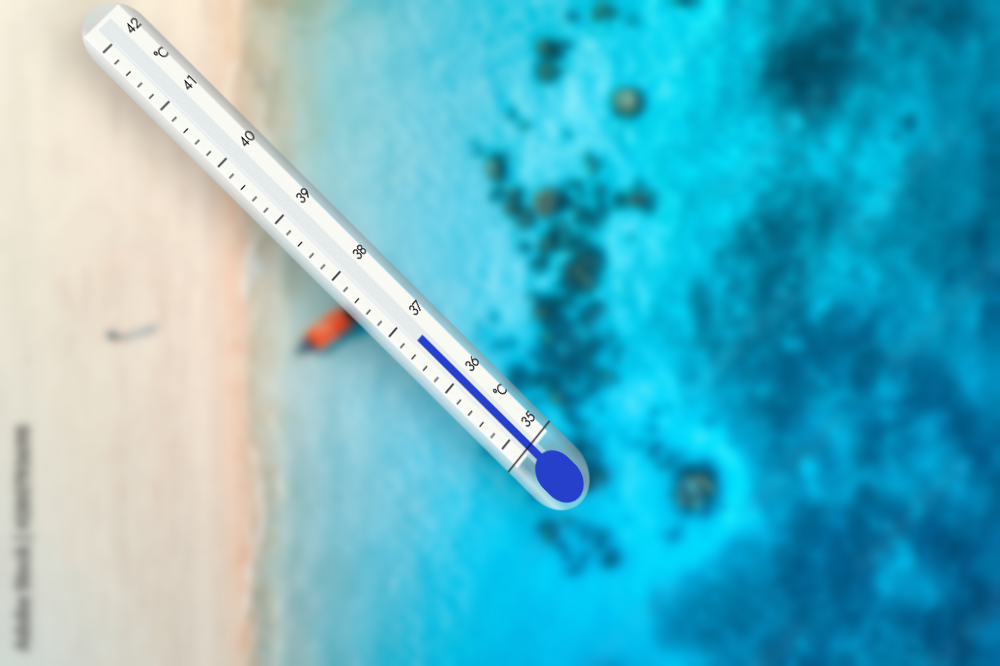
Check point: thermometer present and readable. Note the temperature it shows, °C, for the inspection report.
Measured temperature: 36.7 °C
